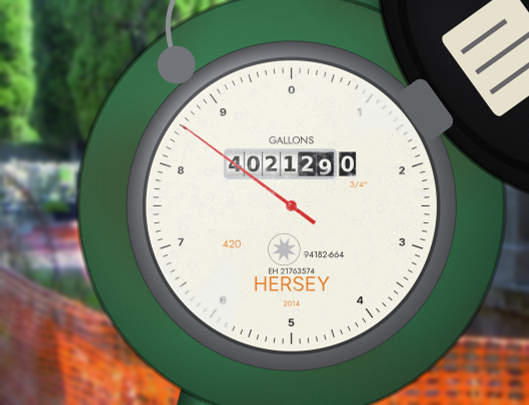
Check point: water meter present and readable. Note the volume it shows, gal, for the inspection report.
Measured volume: 4021288.5 gal
